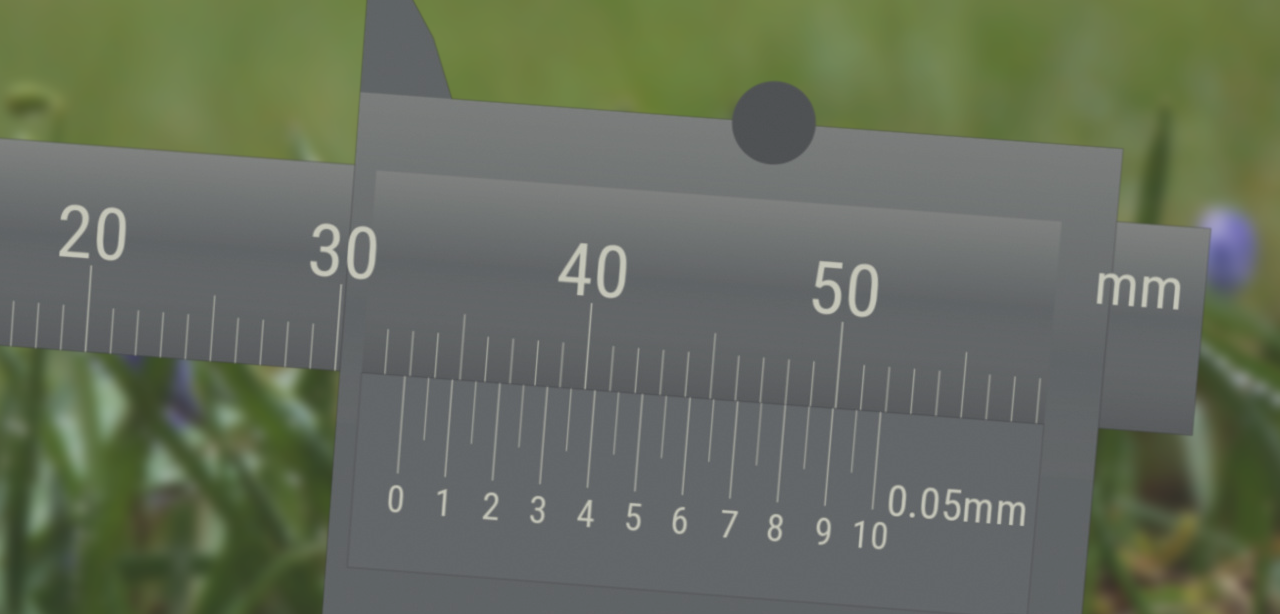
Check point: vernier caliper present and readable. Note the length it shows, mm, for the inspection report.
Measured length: 32.8 mm
